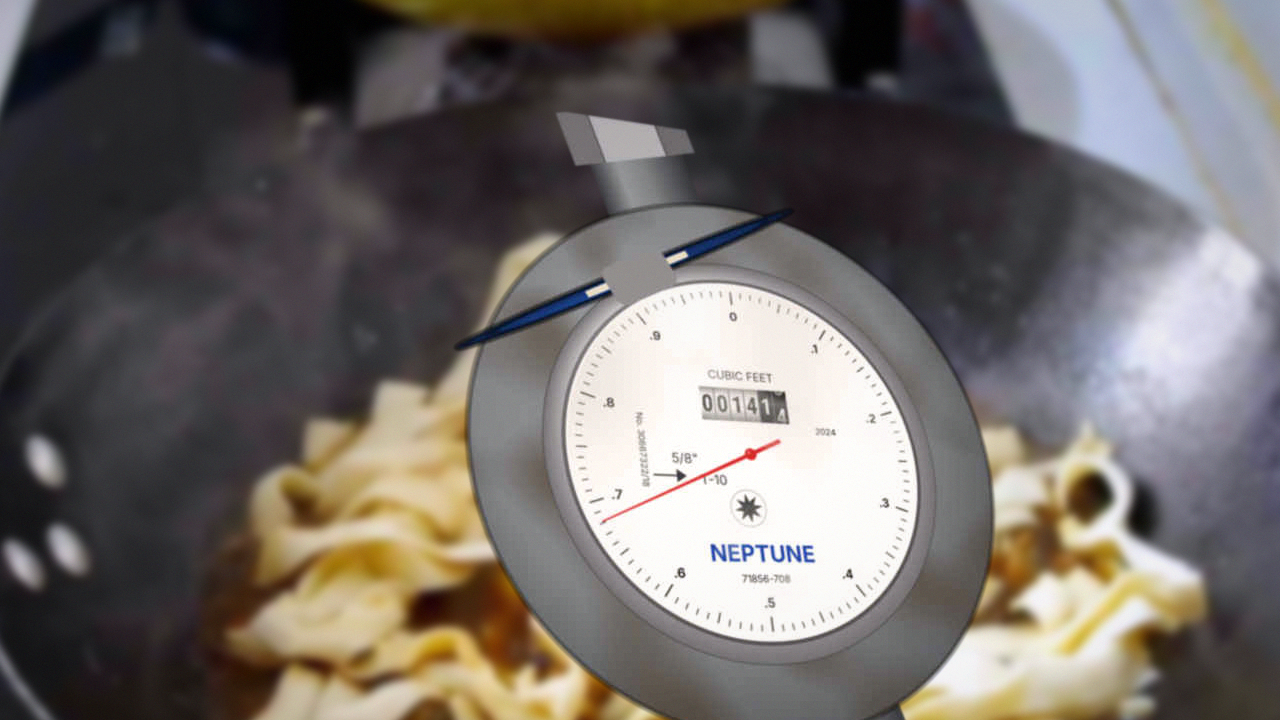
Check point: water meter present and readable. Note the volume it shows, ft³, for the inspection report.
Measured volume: 1413.68 ft³
